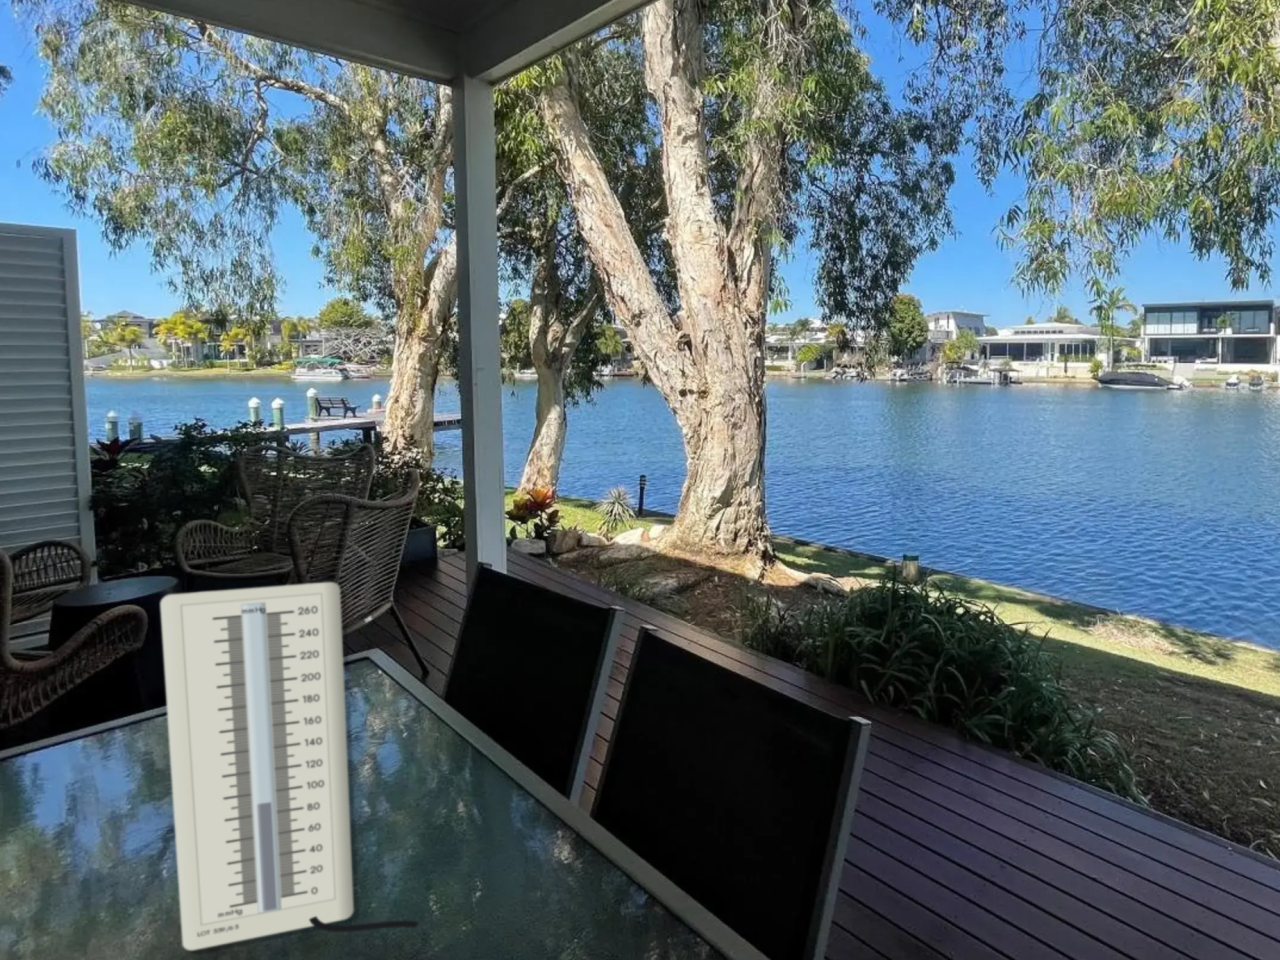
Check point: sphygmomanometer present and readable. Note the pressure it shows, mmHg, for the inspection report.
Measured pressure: 90 mmHg
